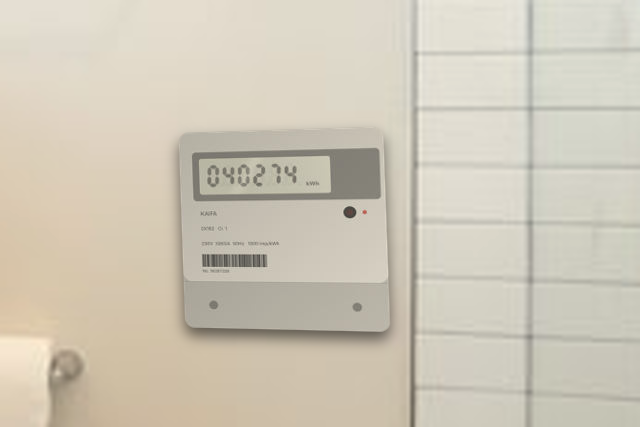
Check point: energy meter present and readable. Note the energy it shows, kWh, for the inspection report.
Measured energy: 40274 kWh
